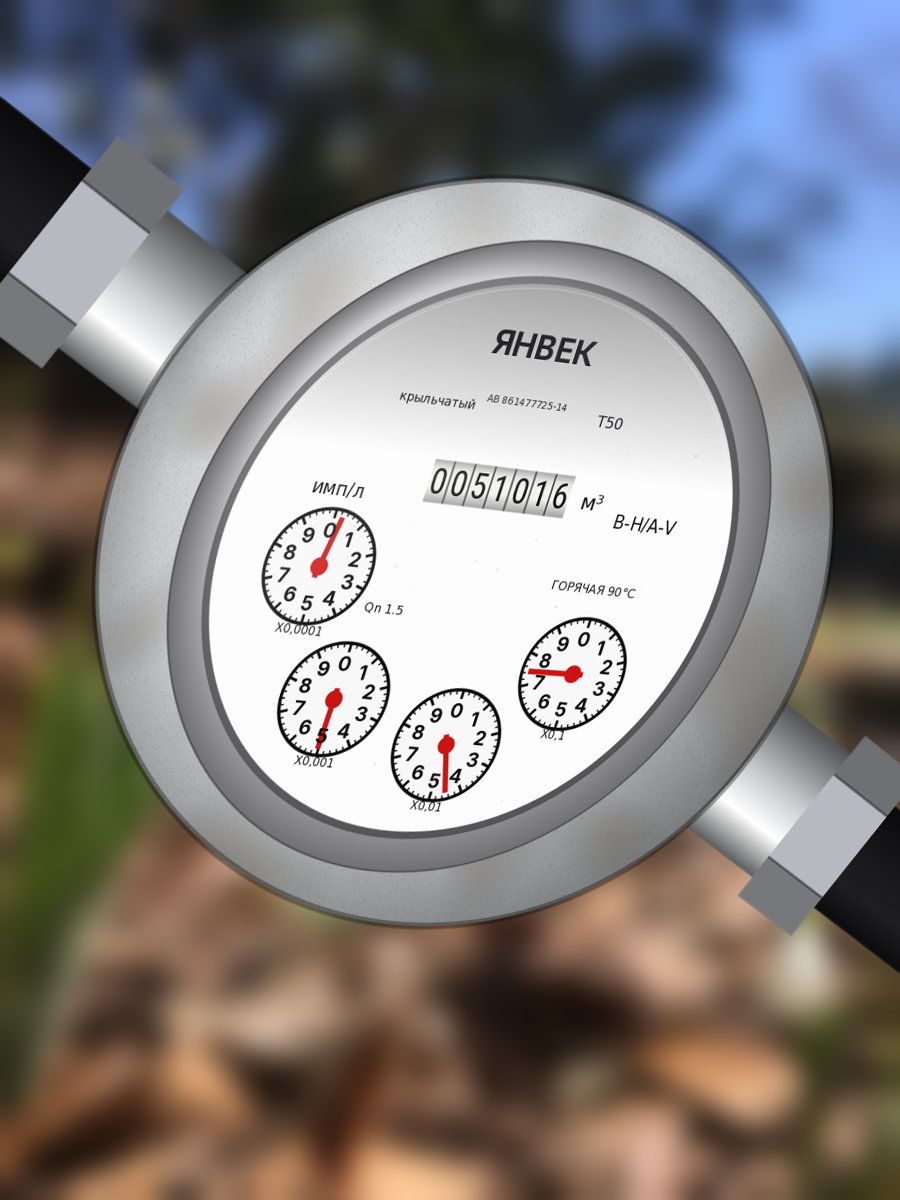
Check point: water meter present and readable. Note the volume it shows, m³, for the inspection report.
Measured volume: 51016.7450 m³
